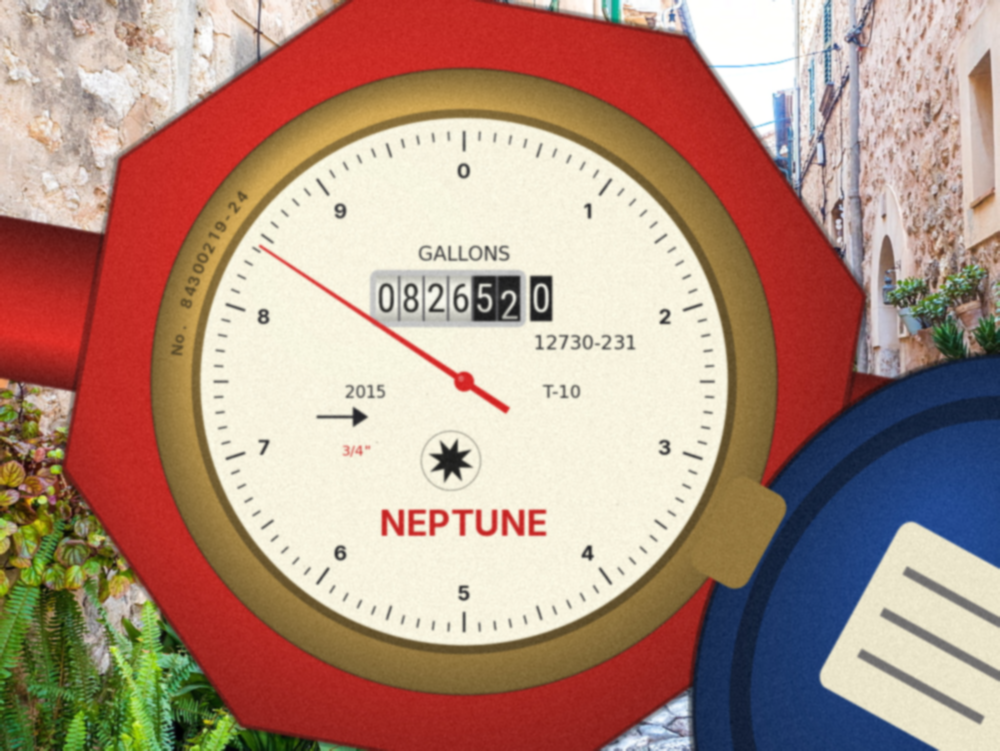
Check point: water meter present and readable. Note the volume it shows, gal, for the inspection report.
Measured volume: 826518.4 gal
